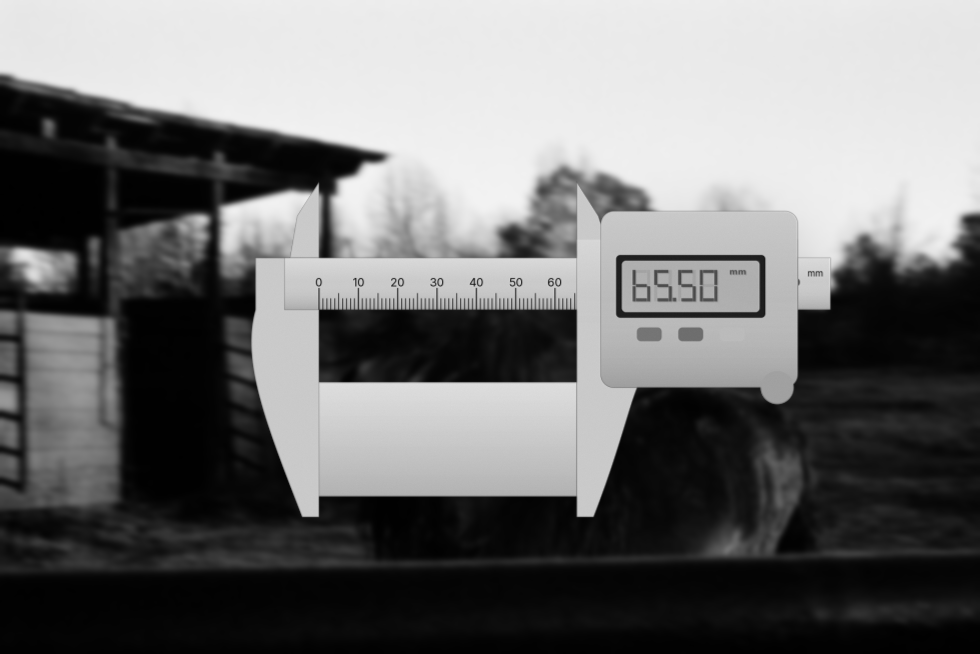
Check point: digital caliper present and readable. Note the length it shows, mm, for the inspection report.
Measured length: 65.50 mm
